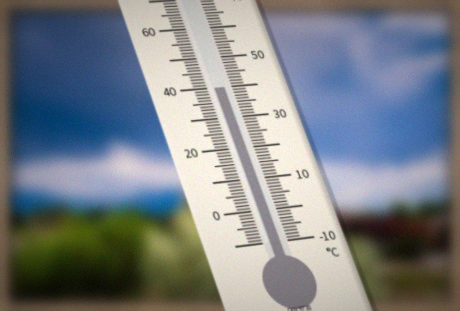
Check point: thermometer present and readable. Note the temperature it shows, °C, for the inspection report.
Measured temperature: 40 °C
